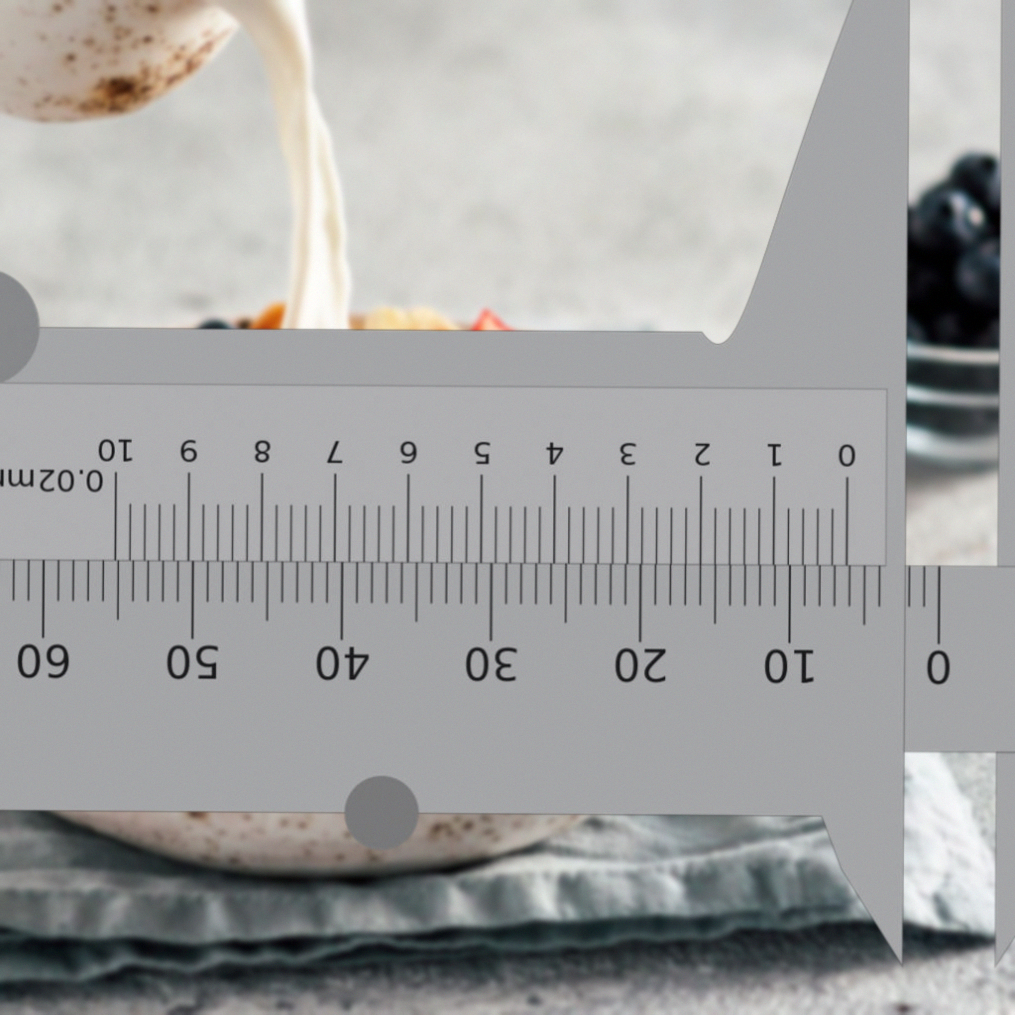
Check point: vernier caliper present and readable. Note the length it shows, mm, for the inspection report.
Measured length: 6.2 mm
